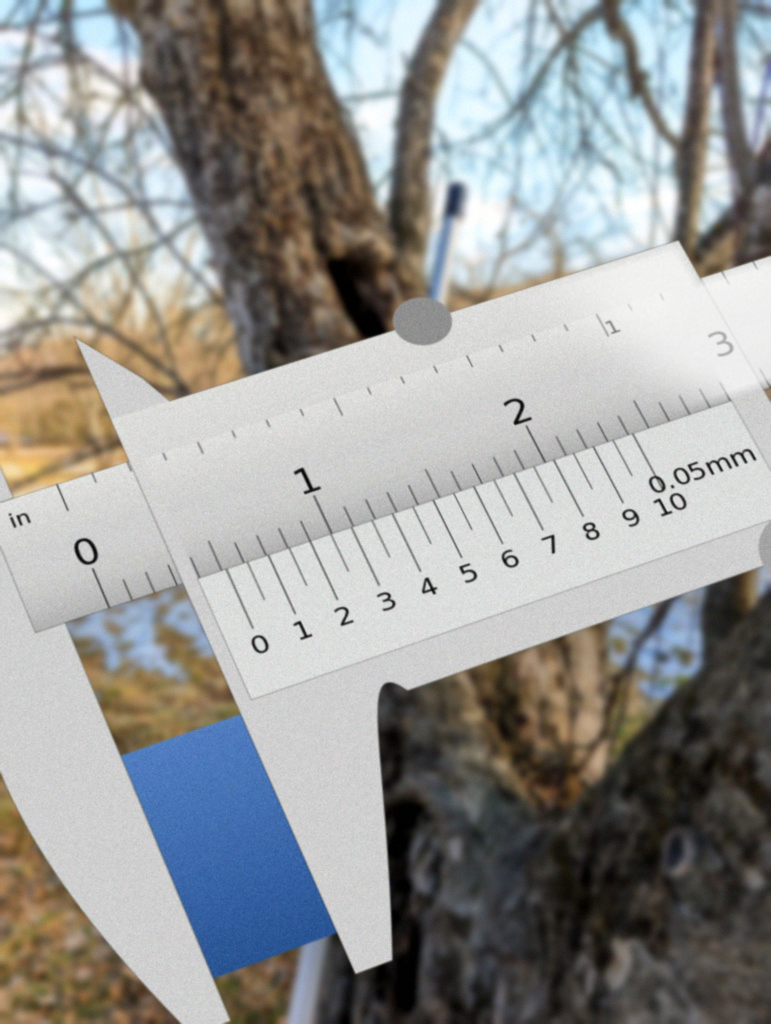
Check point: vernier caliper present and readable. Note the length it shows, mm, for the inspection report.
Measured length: 5.2 mm
